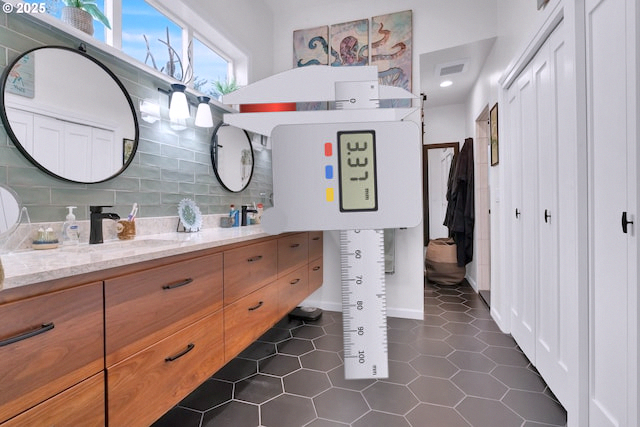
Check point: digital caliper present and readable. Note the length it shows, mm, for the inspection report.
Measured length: 3.37 mm
